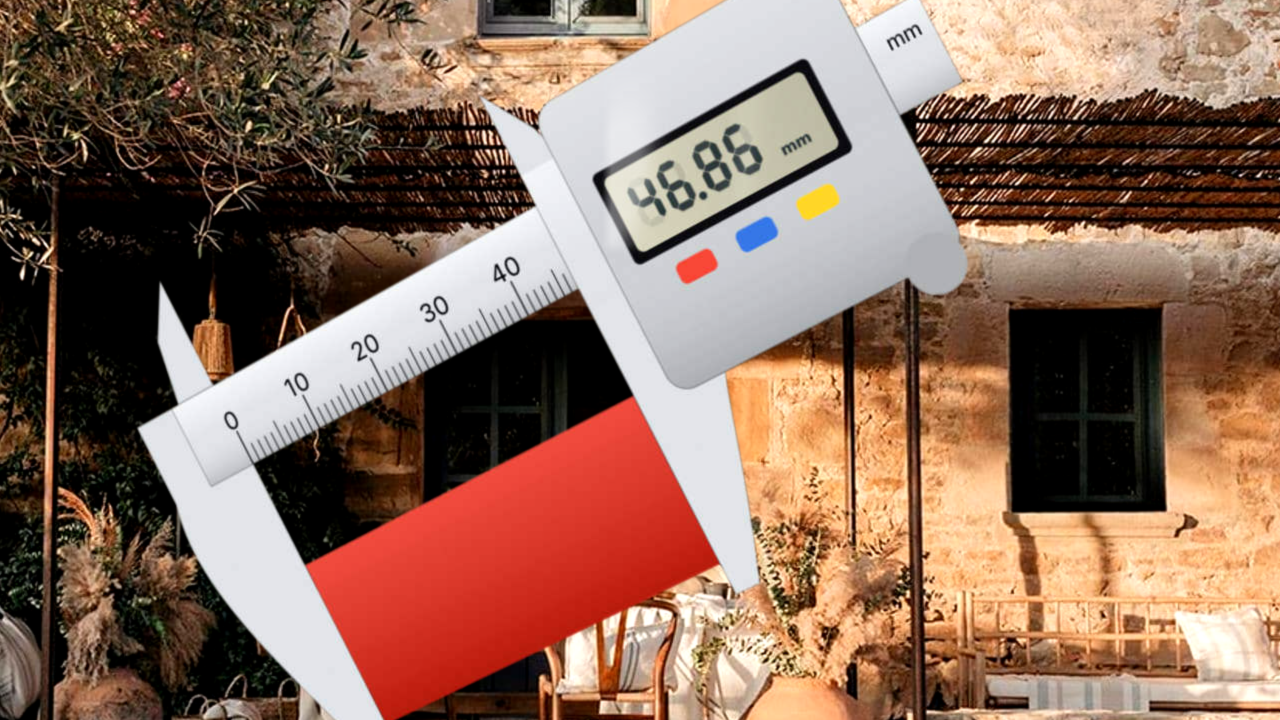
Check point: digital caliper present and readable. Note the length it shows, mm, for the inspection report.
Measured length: 46.86 mm
